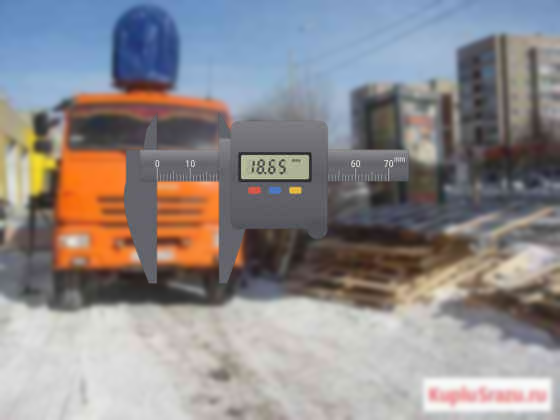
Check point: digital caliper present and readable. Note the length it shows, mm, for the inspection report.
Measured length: 18.65 mm
